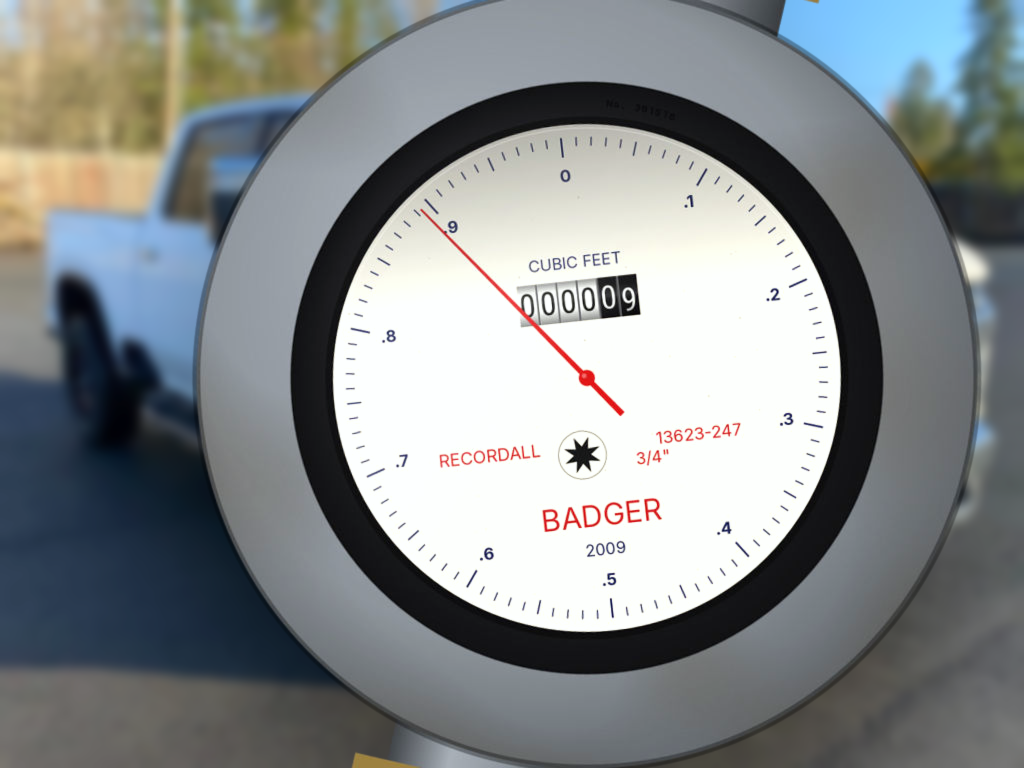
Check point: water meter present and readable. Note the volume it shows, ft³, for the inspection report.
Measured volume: 8.89 ft³
